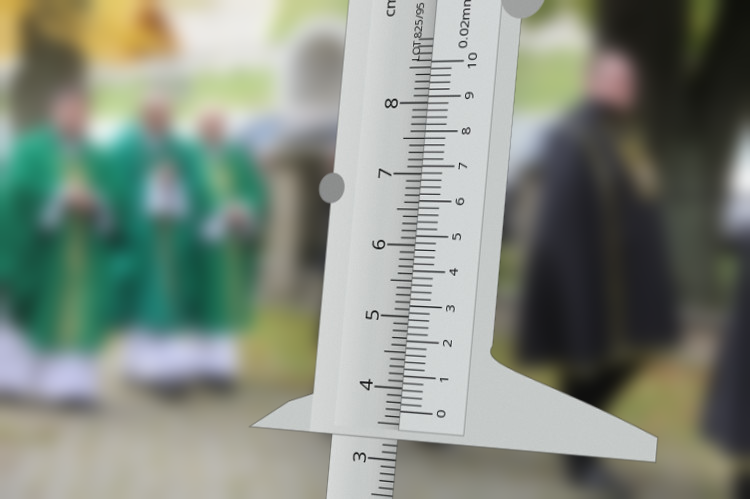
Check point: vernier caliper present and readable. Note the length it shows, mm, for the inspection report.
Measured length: 36.8 mm
